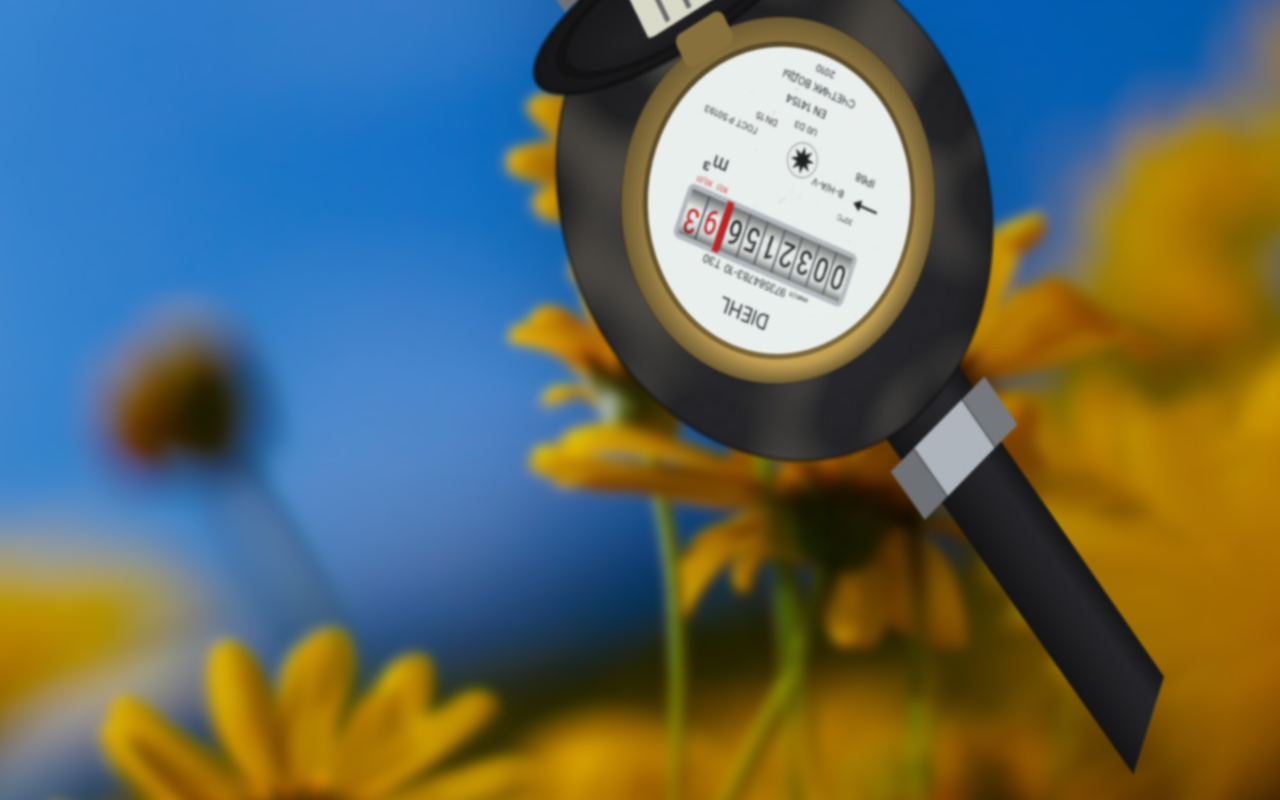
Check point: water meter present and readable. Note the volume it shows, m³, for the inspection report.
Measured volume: 32156.93 m³
